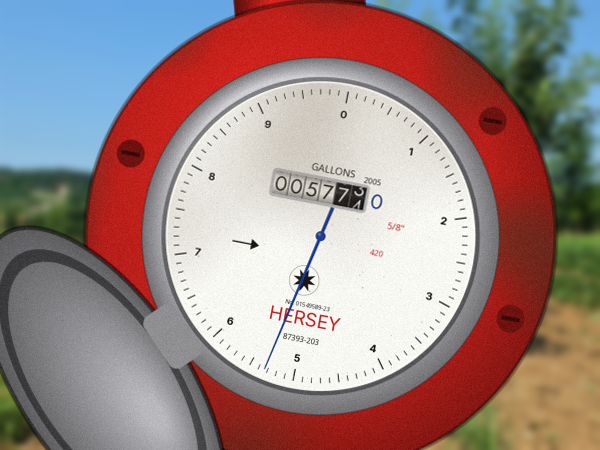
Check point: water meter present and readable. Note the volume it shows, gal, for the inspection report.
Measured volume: 57735.3 gal
